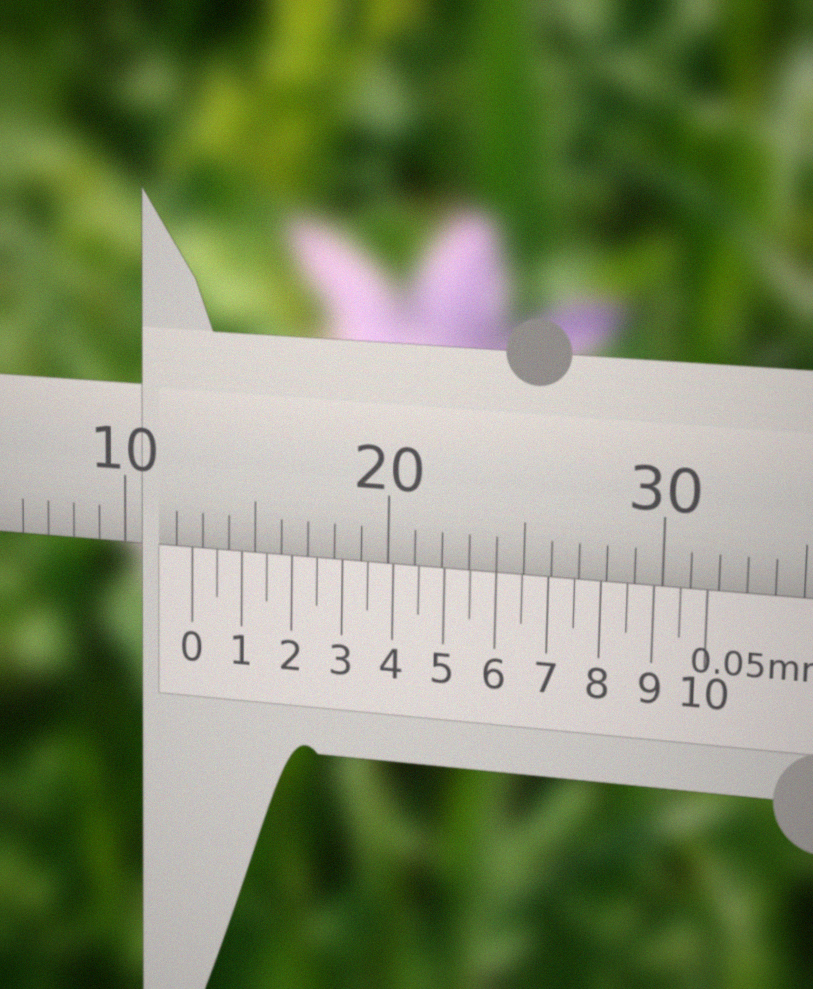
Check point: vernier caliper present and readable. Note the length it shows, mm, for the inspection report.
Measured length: 12.6 mm
